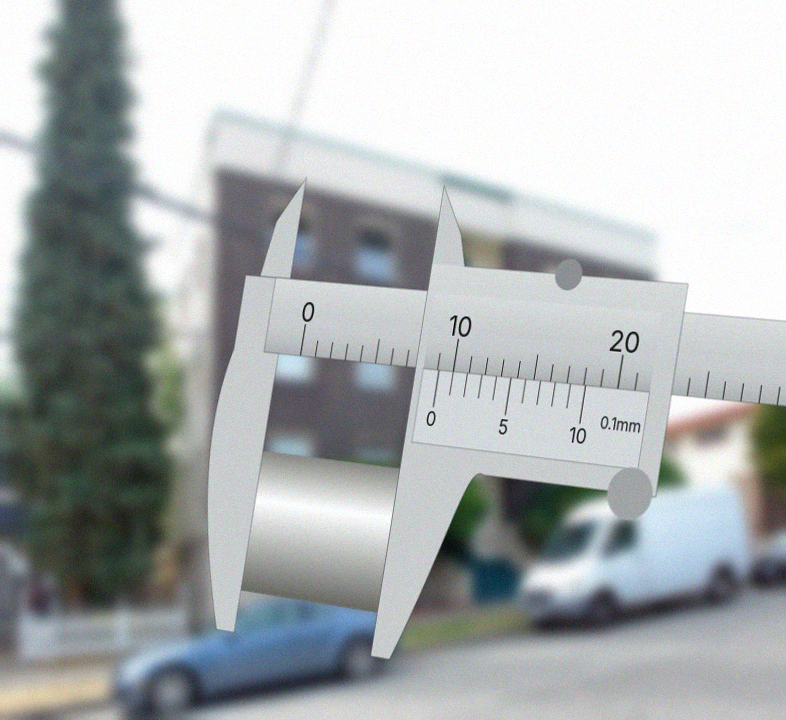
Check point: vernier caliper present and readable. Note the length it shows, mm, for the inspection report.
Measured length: 9.1 mm
